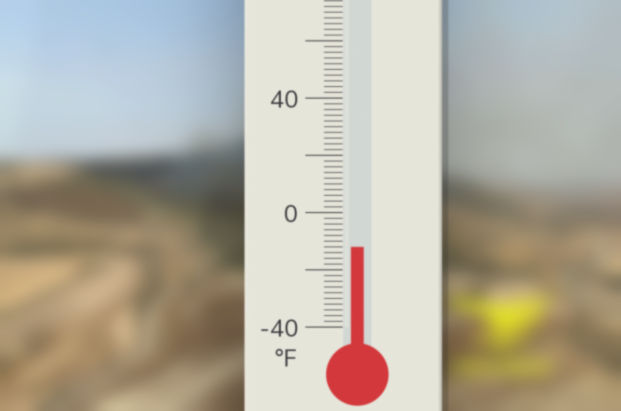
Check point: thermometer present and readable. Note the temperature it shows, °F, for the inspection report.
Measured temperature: -12 °F
